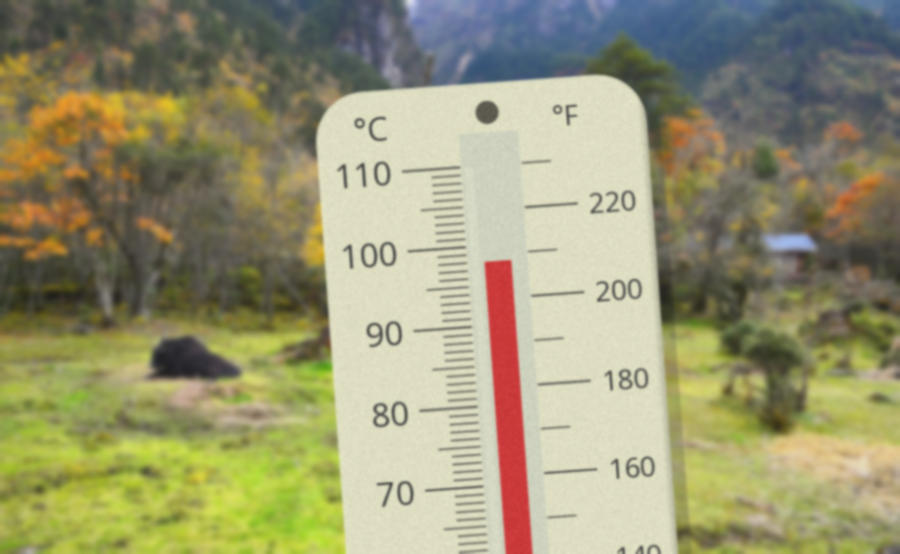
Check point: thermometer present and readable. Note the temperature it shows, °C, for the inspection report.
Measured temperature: 98 °C
